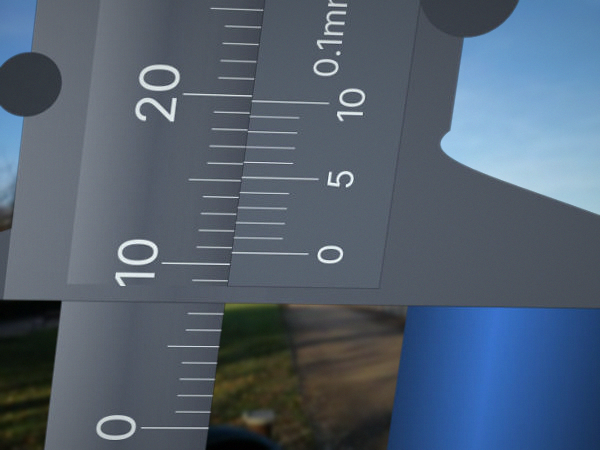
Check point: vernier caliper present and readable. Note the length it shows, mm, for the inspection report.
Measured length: 10.7 mm
